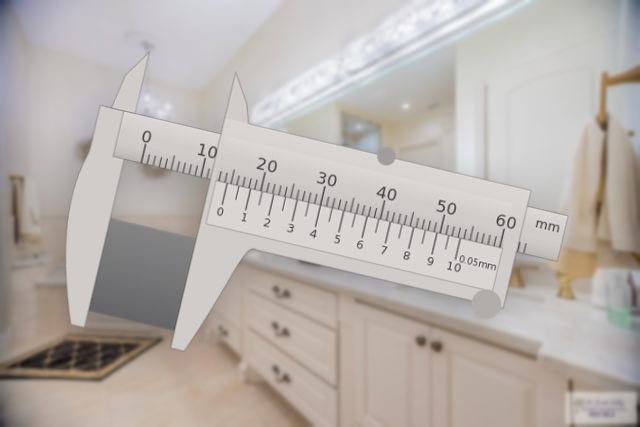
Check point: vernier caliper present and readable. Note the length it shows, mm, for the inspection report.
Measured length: 14.4 mm
